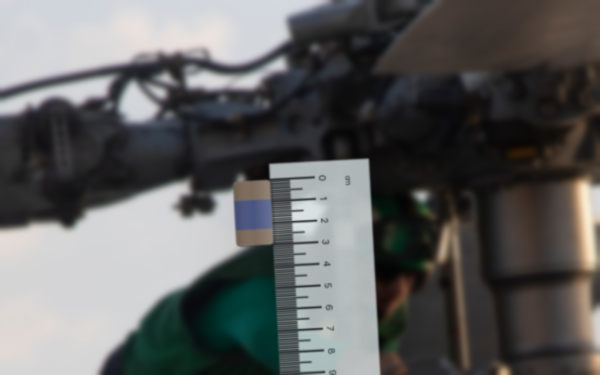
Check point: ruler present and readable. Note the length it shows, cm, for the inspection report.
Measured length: 3 cm
